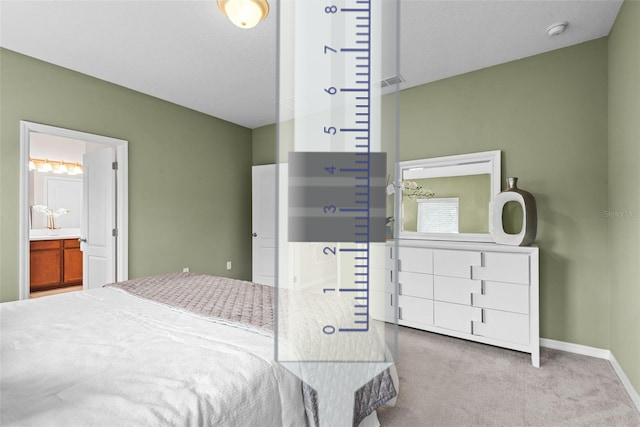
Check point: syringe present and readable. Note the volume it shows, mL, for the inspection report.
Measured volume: 2.2 mL
